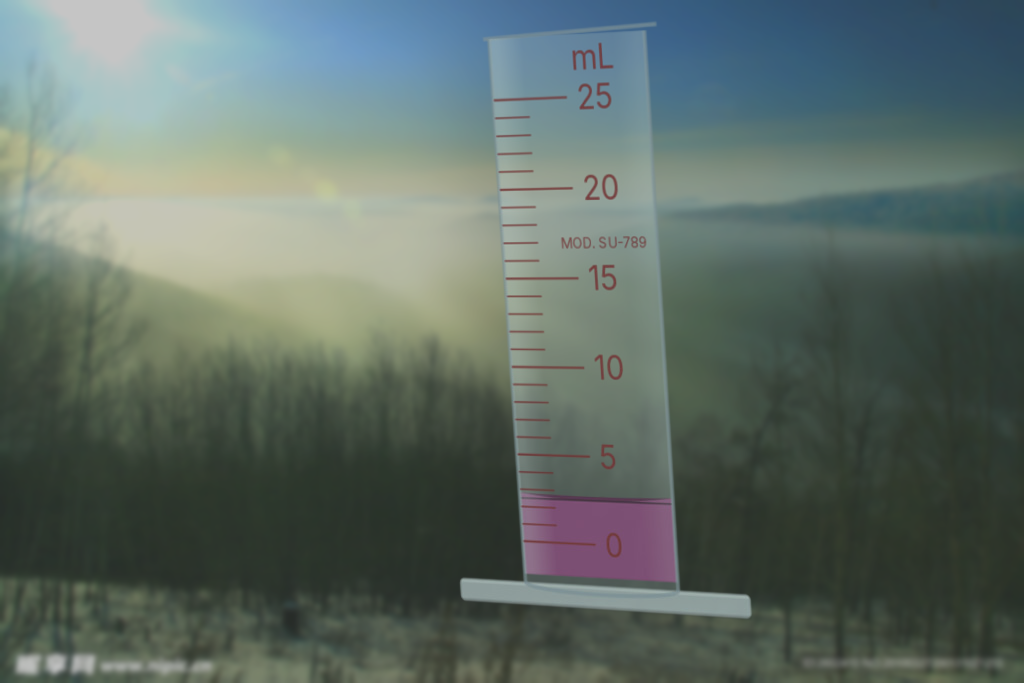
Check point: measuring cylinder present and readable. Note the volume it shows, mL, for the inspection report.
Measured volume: 2.5 mL
